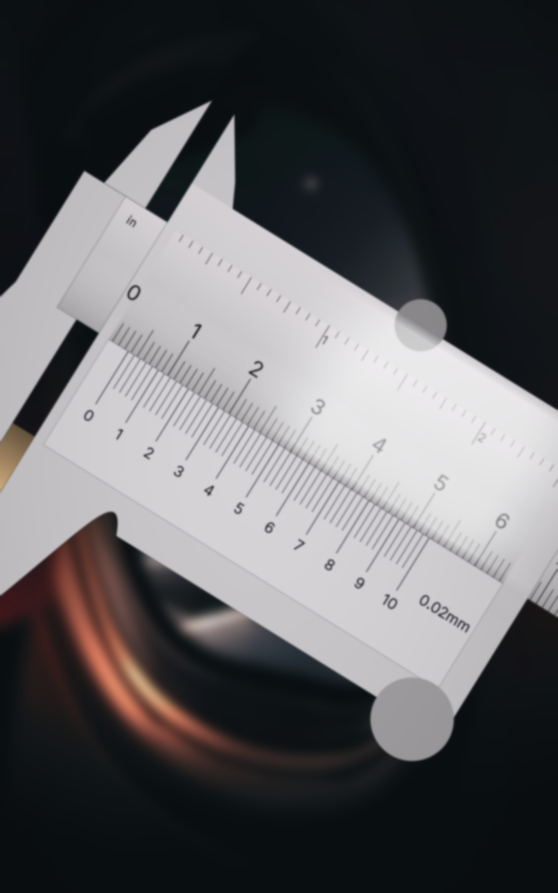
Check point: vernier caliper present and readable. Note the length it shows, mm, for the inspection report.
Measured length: 3.6 mm
